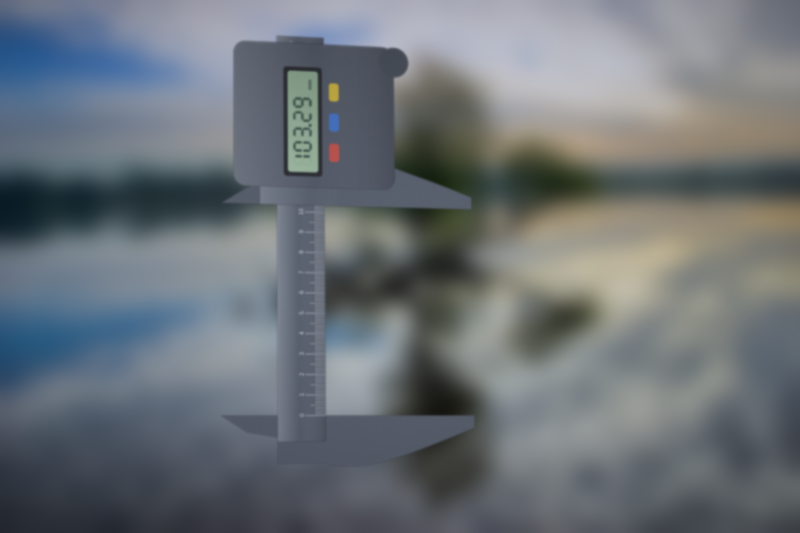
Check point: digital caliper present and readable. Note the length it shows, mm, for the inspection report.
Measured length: 103.29 mm
